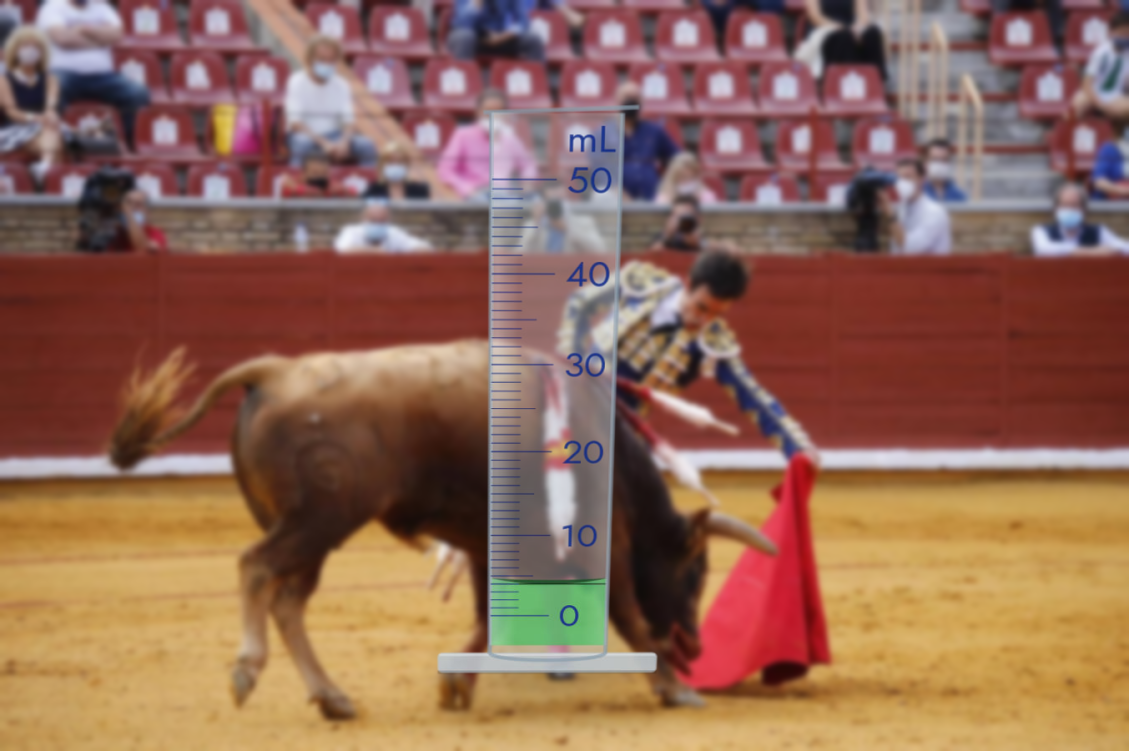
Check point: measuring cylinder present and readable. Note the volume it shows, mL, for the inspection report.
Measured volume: 4 mL
